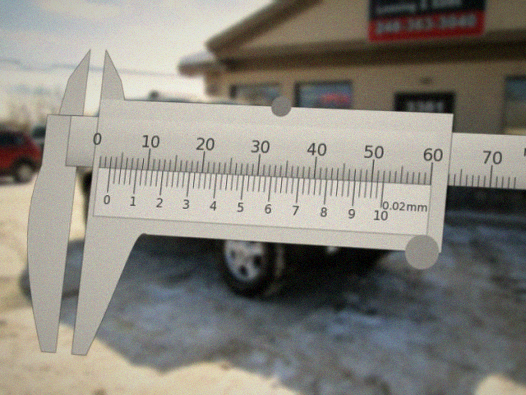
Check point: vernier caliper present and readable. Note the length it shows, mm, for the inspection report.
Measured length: 3.0 mm
